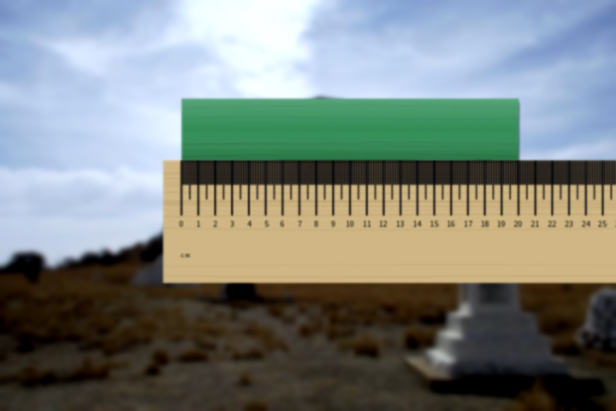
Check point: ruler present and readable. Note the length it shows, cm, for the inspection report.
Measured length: 20 cm
